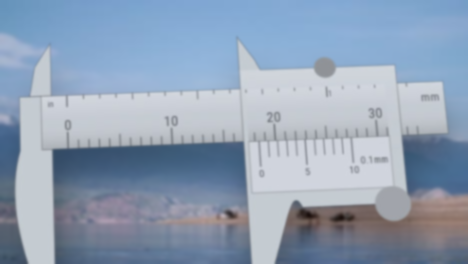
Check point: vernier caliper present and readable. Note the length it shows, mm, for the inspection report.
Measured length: 18.4 mm
